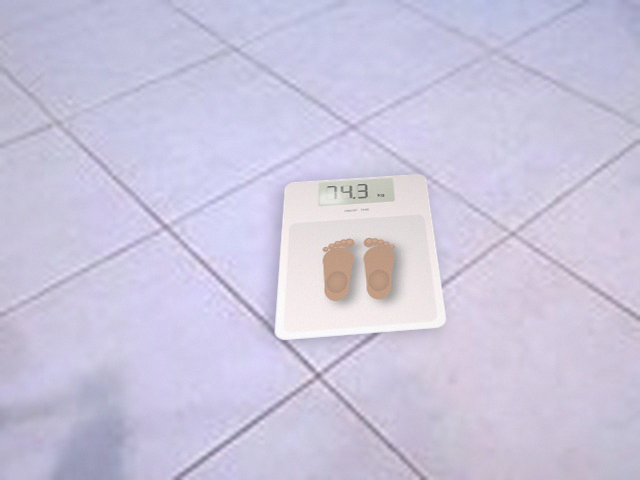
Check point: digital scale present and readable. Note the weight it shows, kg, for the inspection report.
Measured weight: 74.3 kg
